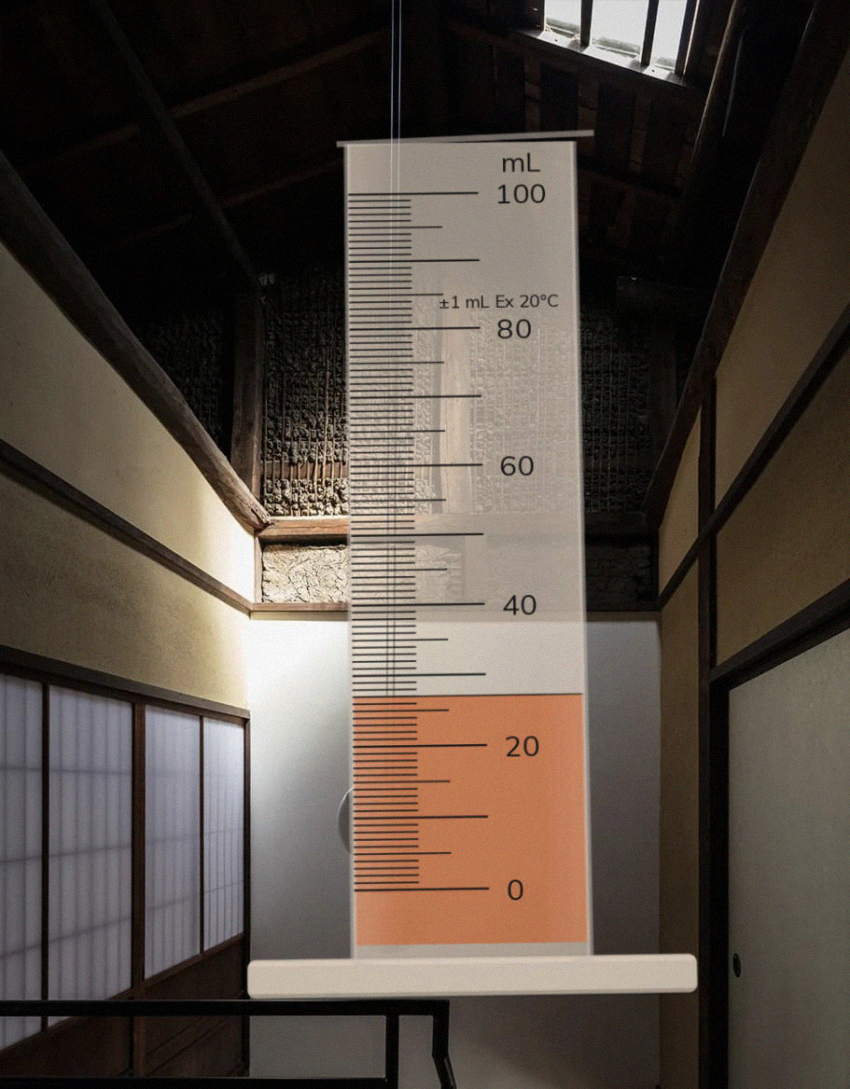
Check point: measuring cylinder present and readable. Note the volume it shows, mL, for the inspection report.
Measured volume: 27 mL
